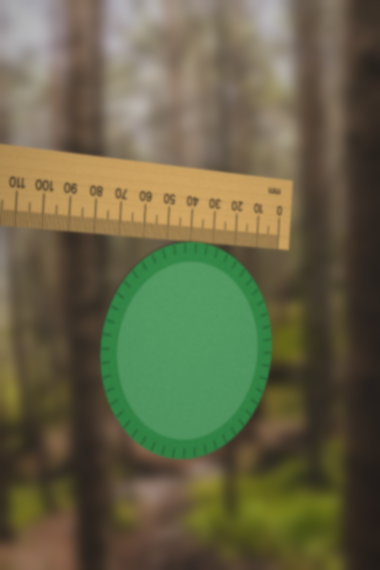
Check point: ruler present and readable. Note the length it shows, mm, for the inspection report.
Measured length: 75 mm
